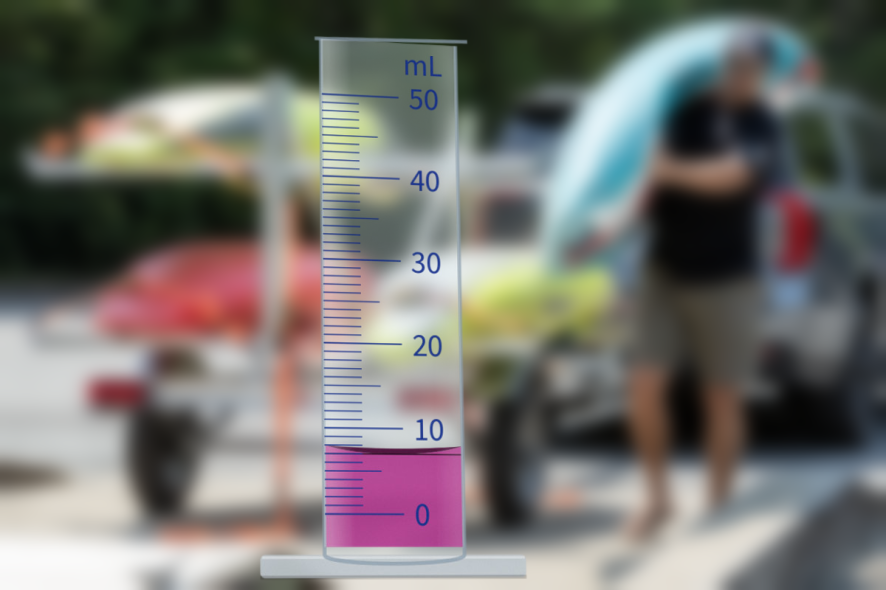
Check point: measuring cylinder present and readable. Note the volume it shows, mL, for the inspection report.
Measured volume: 7 mL
